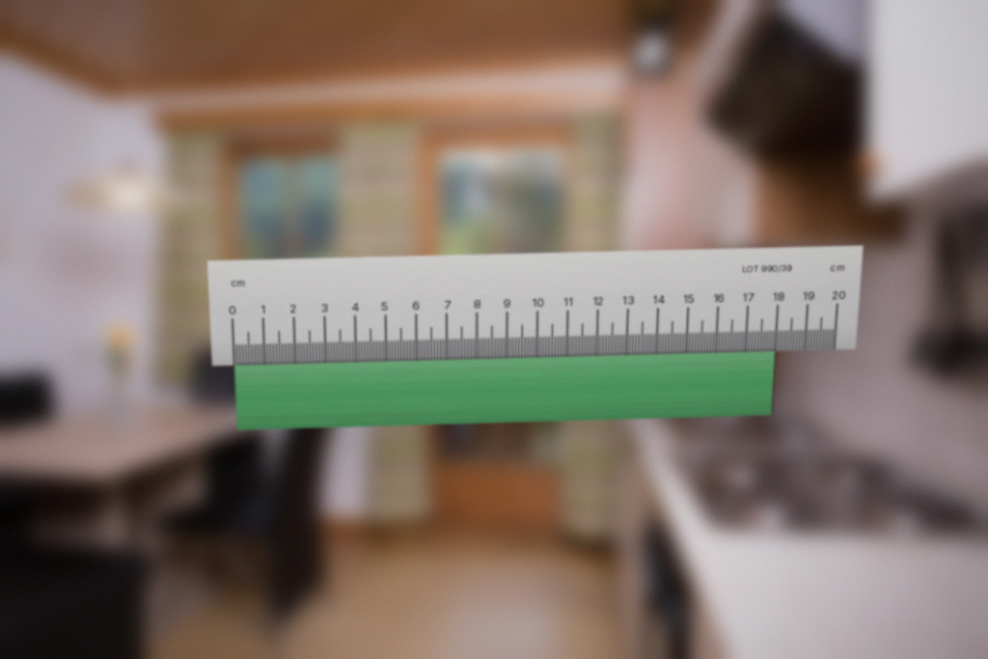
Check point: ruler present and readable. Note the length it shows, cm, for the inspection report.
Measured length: 18 cm
